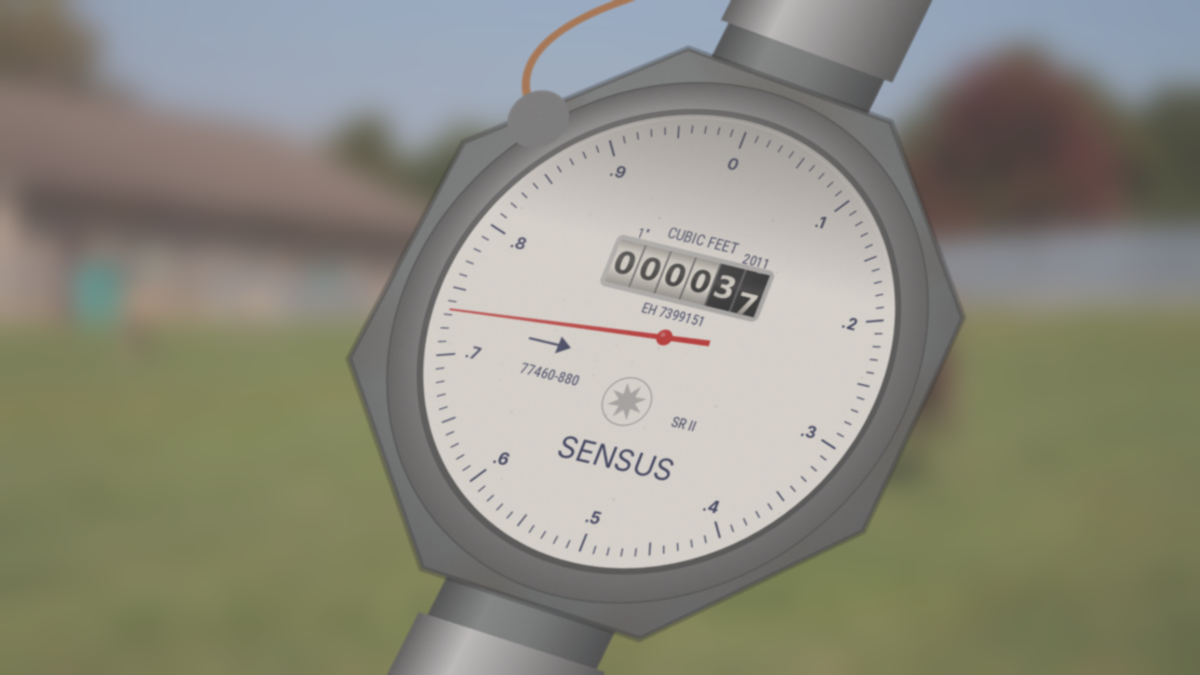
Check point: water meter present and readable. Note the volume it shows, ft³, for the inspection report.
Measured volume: 36.73 ft³
